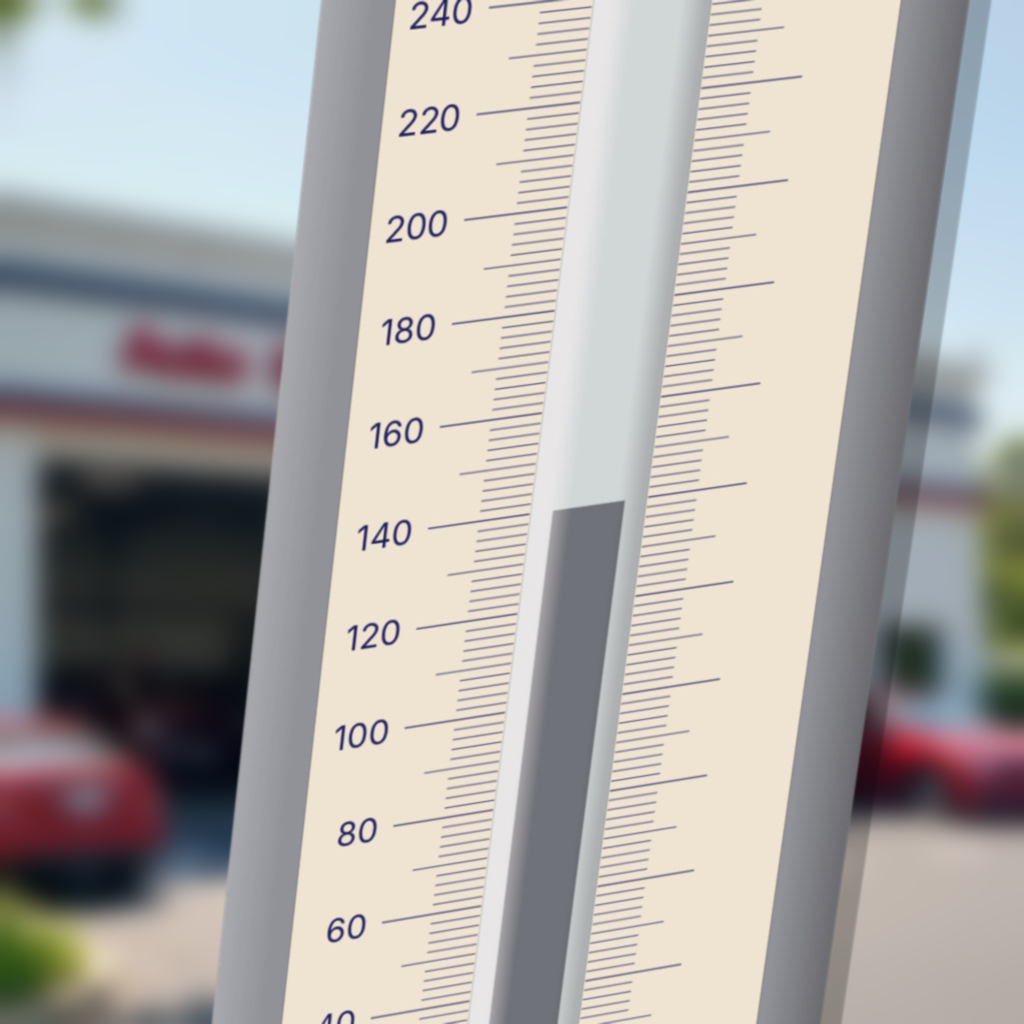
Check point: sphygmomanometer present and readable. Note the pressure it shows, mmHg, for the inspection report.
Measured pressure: 140 mmHg
